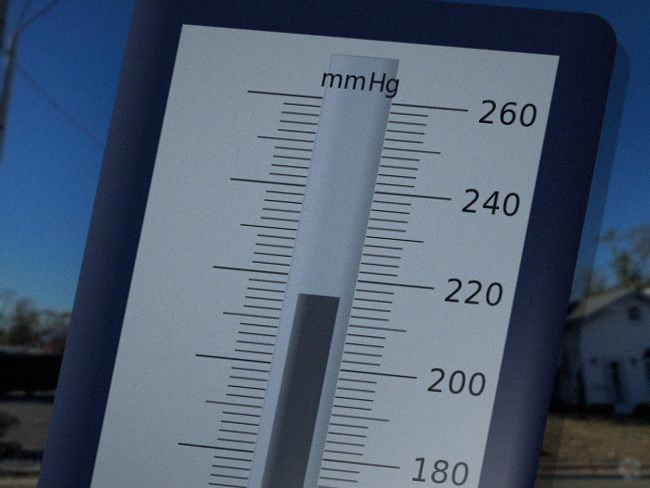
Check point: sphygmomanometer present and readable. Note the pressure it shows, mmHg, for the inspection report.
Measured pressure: 216 mmHg
